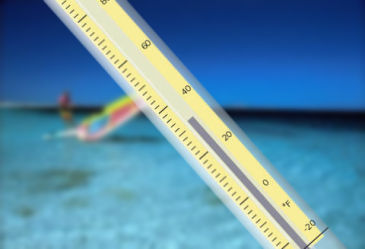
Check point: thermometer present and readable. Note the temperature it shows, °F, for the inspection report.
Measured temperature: 32 °F
